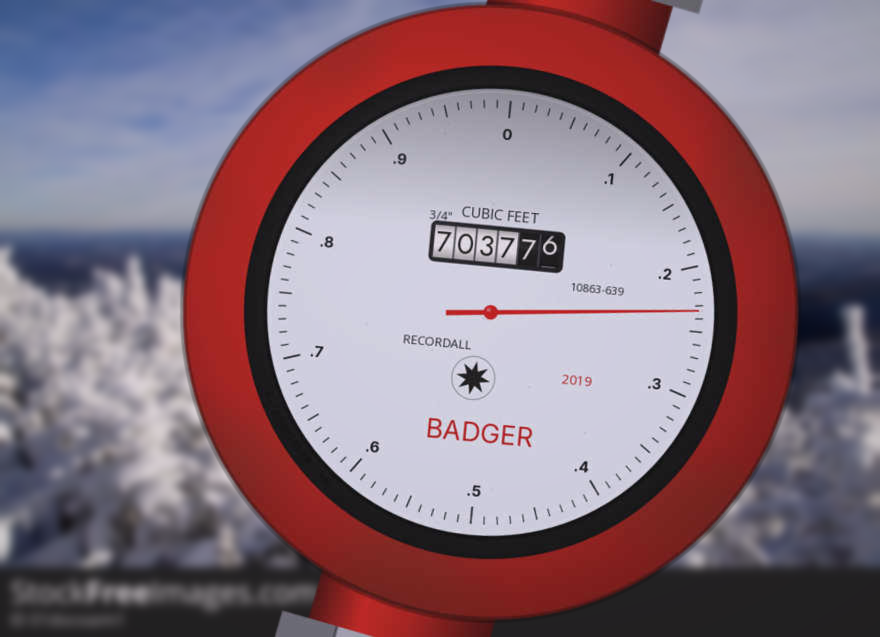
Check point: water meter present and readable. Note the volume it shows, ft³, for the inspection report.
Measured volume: 703776.23 ft³
